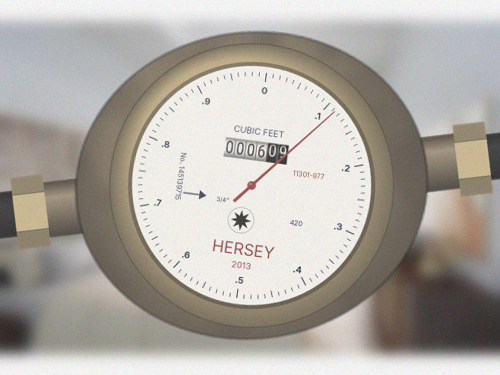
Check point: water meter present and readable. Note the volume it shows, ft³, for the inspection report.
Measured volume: 609.11 ft³
